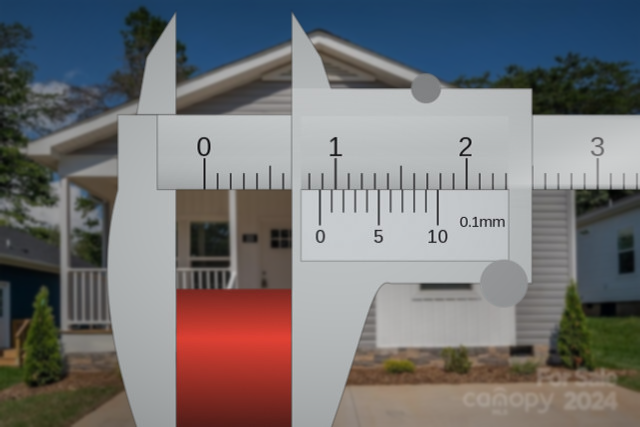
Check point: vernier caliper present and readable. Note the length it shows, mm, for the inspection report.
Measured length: 8.8 mm
